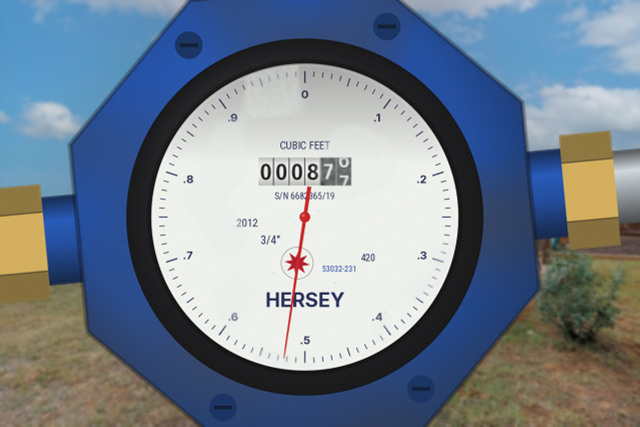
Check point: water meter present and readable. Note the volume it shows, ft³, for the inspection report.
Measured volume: 876.52 ft³
